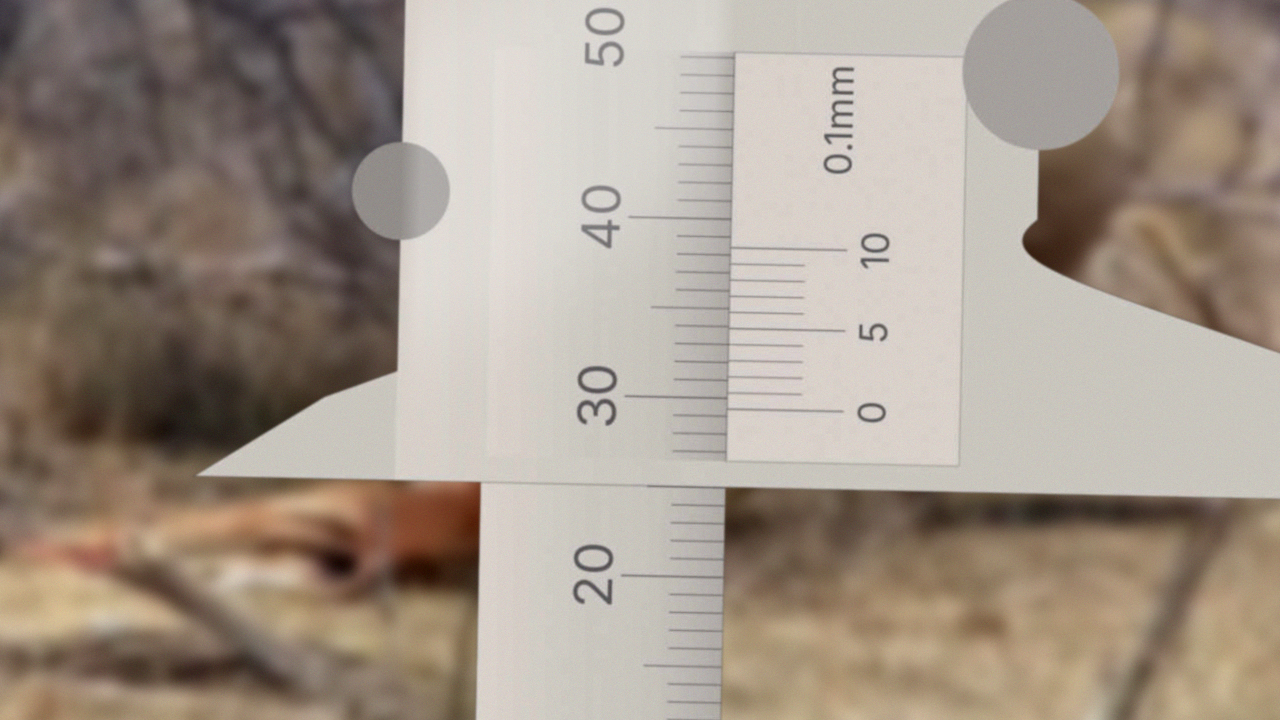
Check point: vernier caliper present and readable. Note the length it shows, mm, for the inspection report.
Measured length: 29.4 mm
